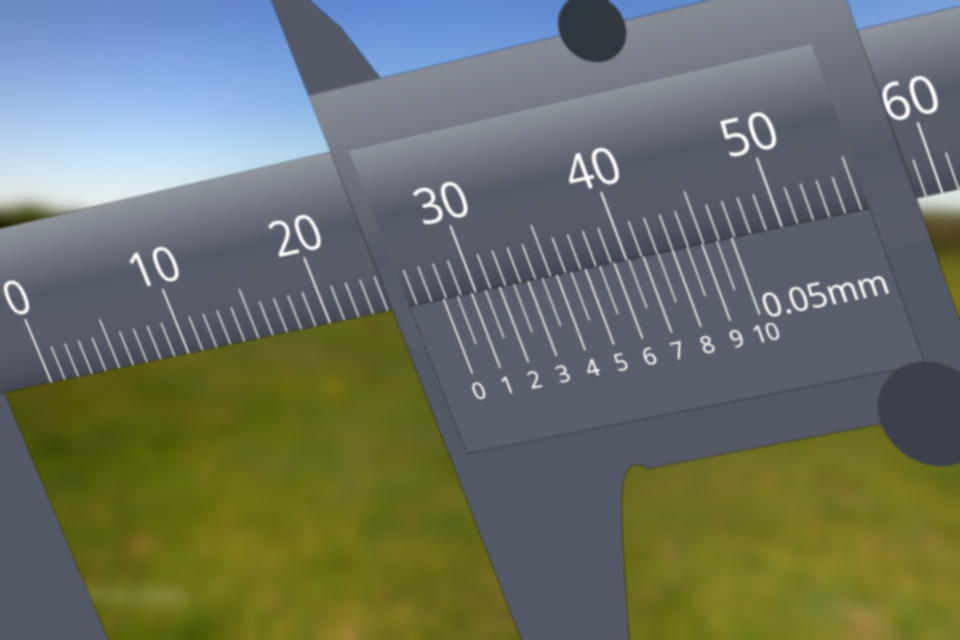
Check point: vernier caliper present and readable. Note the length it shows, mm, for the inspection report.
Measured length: 27.8 mm
